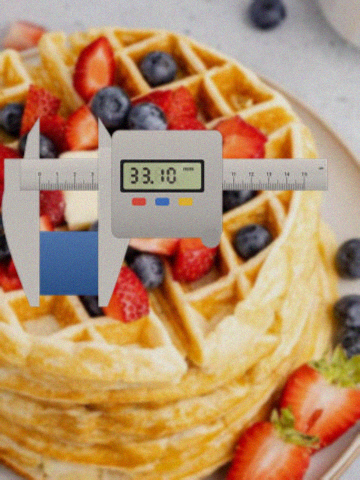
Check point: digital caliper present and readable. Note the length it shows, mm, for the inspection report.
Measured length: 33.10 mm
